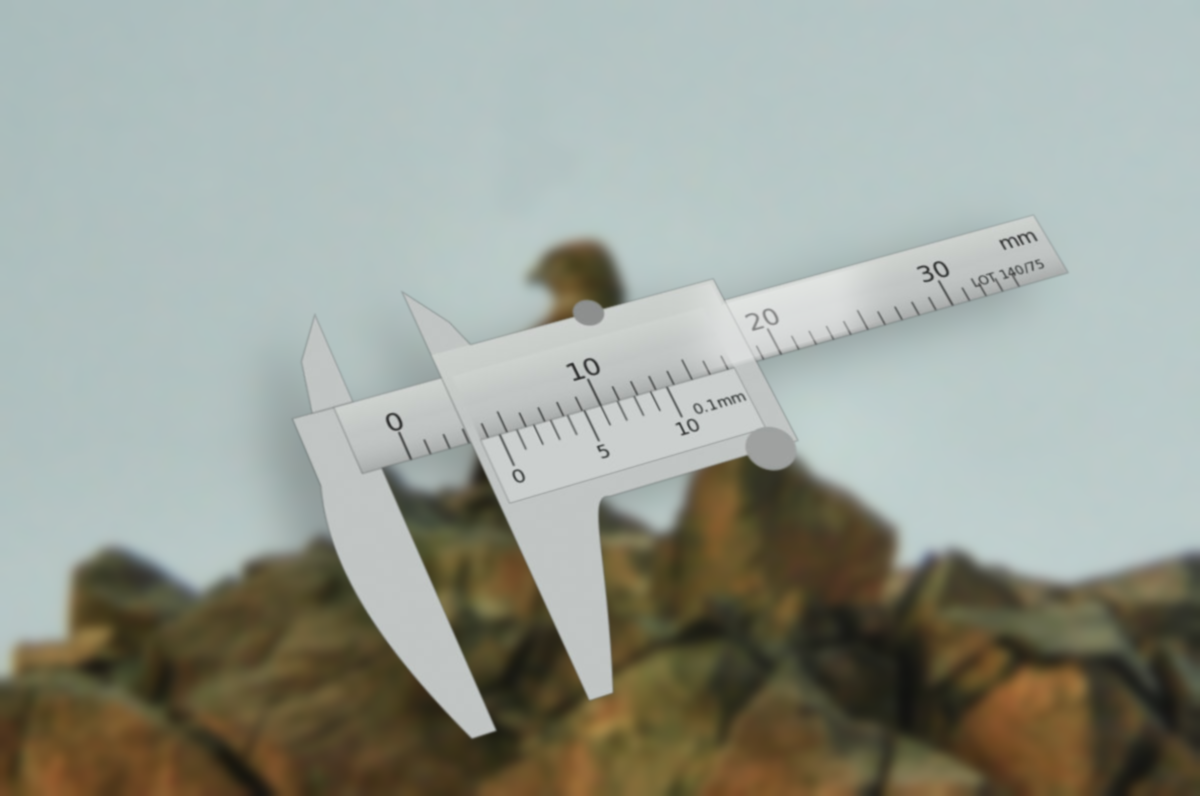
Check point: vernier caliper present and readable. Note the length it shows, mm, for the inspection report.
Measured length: 4.6 mm
